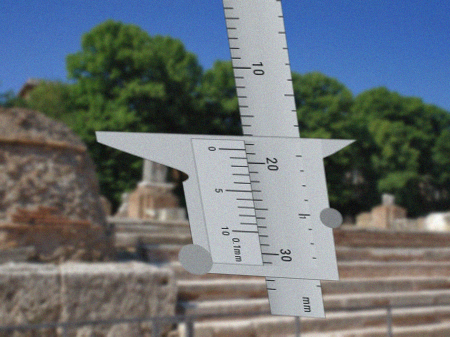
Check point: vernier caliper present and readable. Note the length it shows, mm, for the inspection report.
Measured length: 18.6 mm
